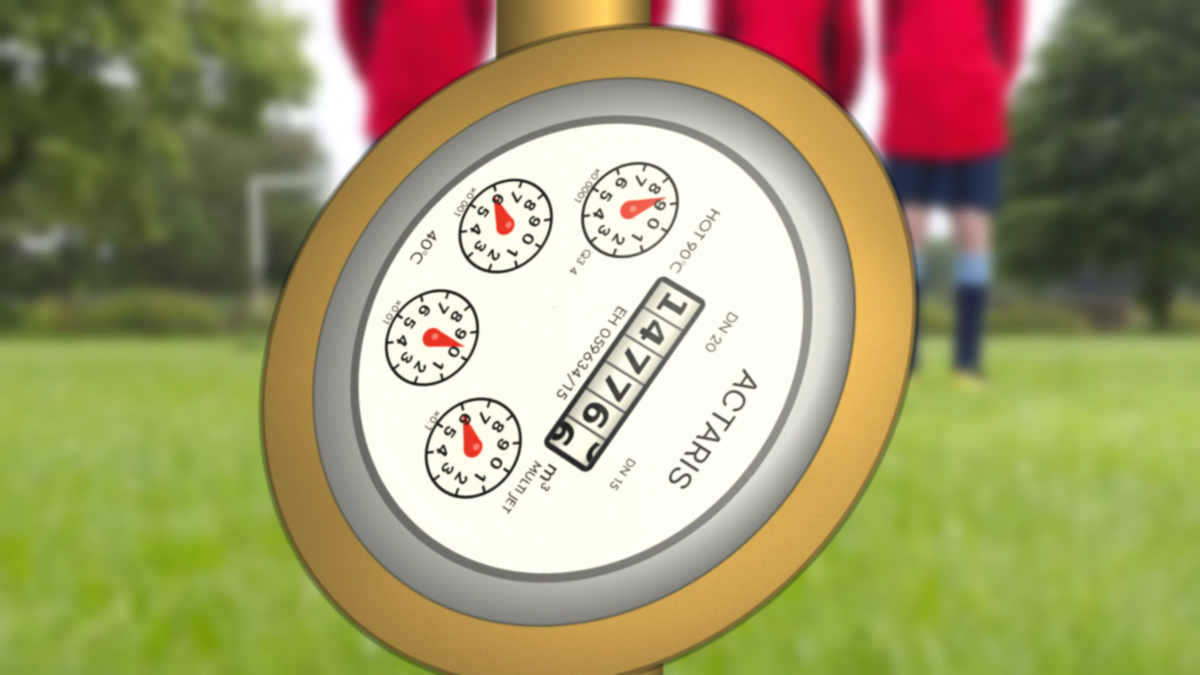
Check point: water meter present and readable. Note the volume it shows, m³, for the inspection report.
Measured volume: 147765.5958 m³
